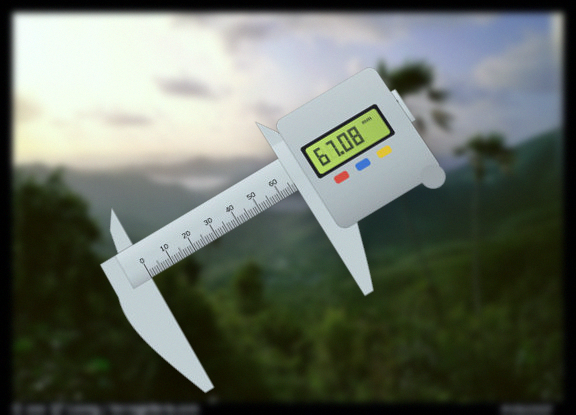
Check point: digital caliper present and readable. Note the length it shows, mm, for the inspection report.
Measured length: 67.08 mm
